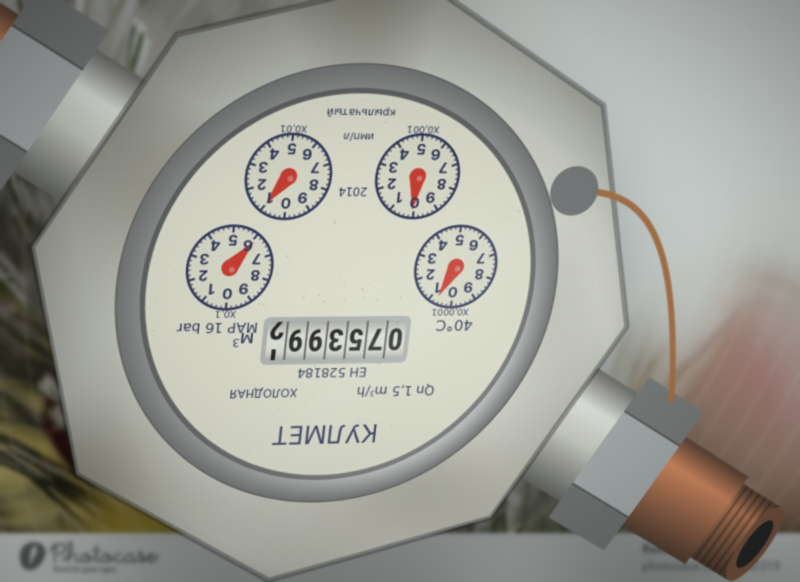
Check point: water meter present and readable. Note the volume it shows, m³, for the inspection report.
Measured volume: 753991.6100 m³
